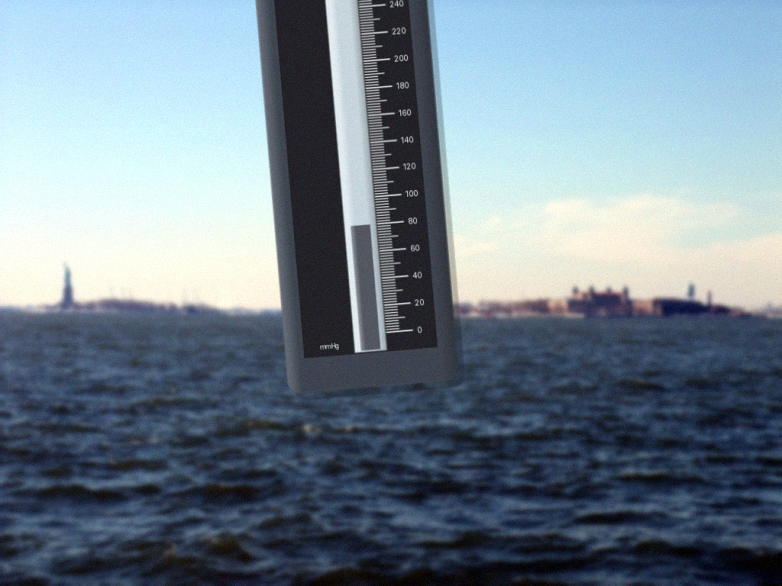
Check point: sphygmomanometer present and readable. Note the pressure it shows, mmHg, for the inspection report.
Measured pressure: 80 mmHg
